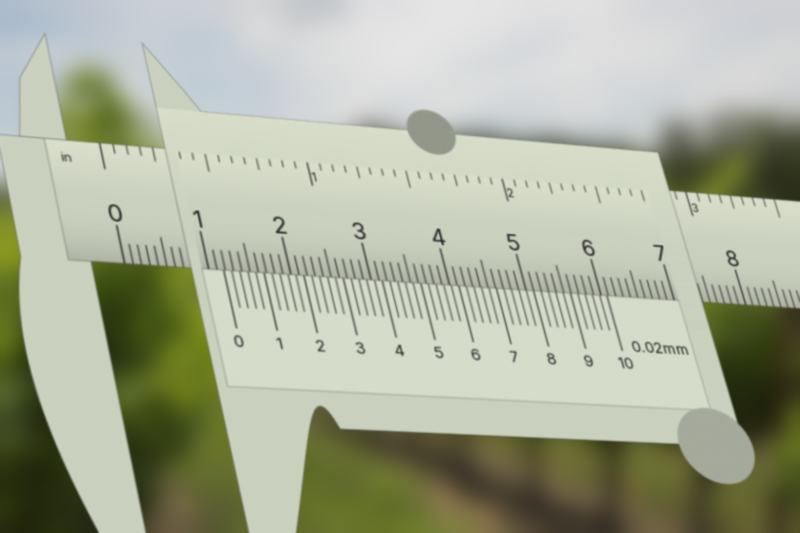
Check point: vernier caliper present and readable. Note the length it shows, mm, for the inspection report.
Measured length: 11.8 mm
